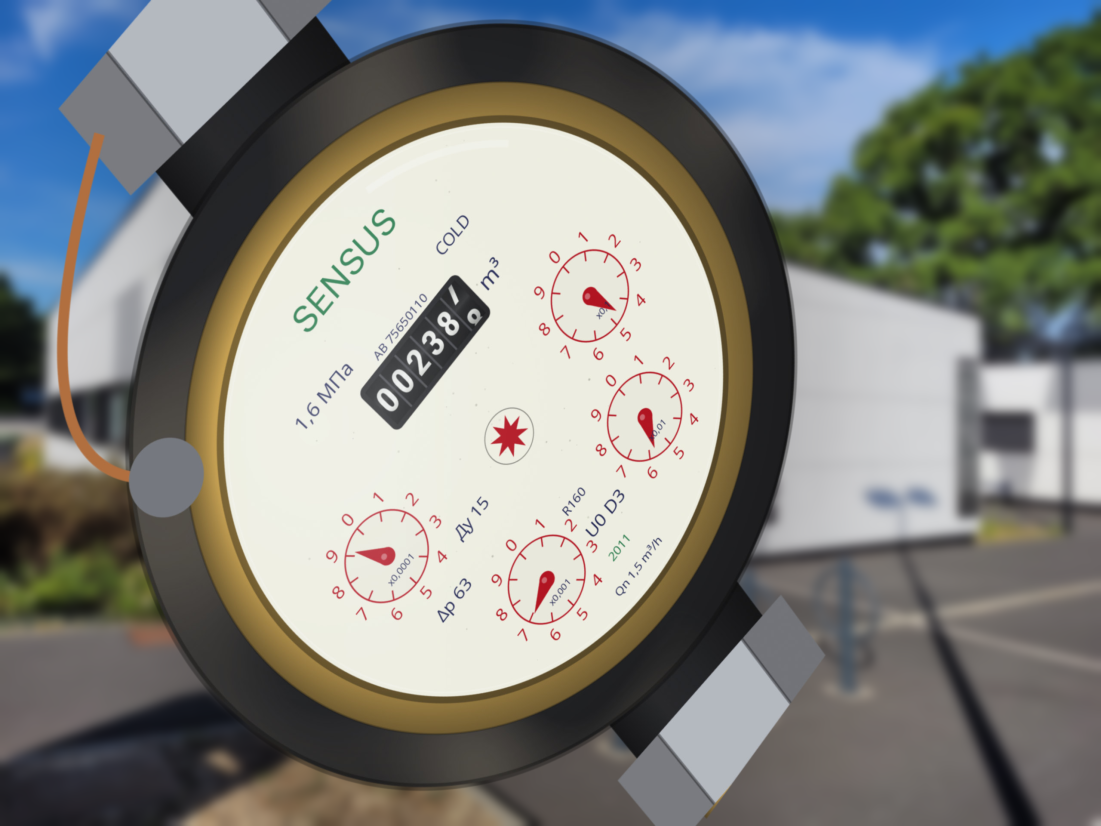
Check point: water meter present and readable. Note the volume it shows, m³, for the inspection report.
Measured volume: 2387.4569 m³
